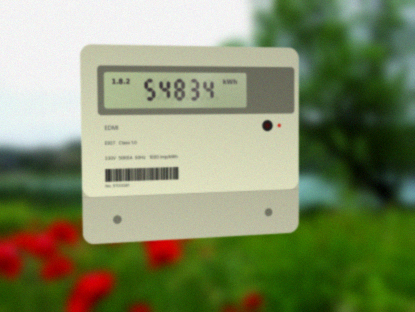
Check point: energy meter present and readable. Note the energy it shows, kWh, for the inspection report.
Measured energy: 54834 kWh
